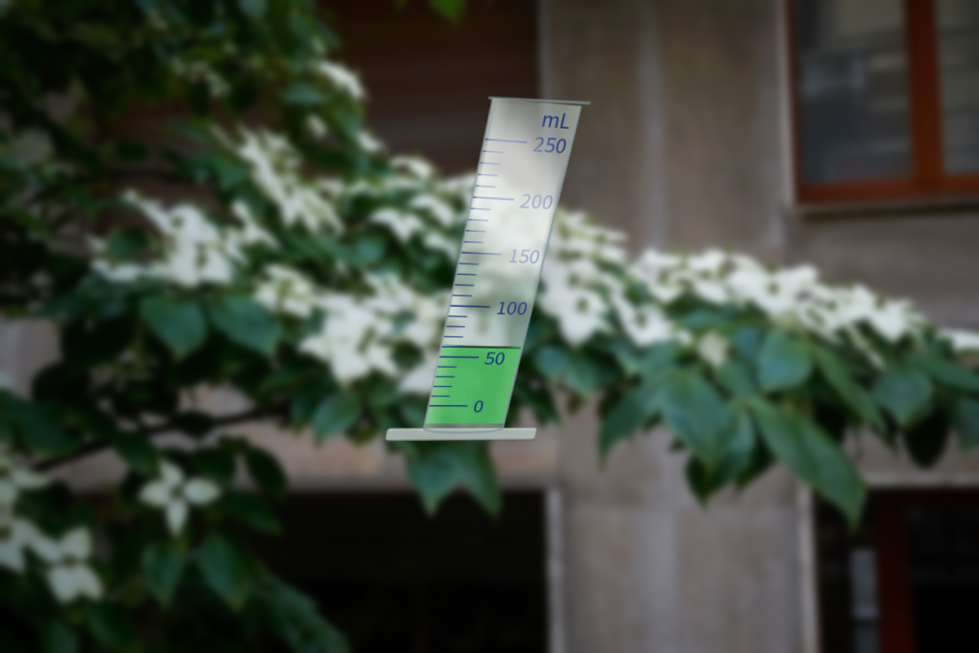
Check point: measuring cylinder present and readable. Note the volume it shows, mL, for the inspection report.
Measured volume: 60 mL
